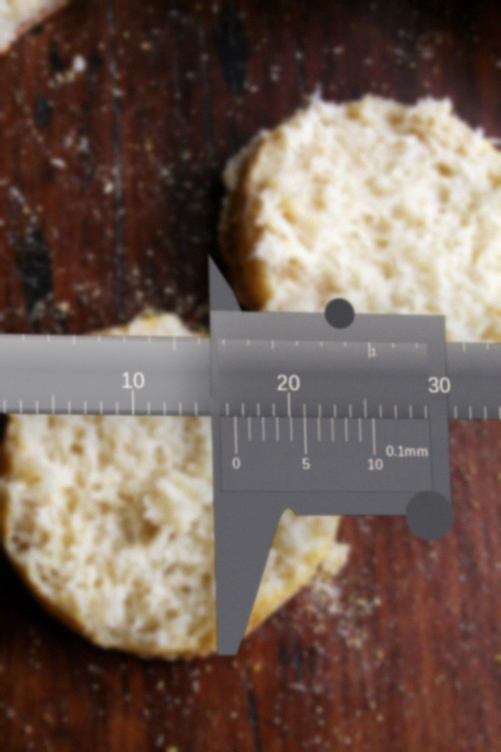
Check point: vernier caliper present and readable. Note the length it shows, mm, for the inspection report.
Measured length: 16.5 mm
